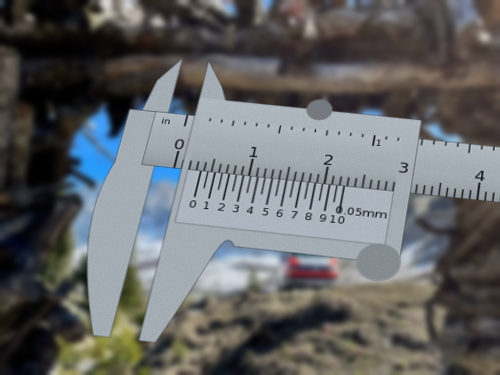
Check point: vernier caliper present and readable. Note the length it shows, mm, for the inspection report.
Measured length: 3.6 mm
